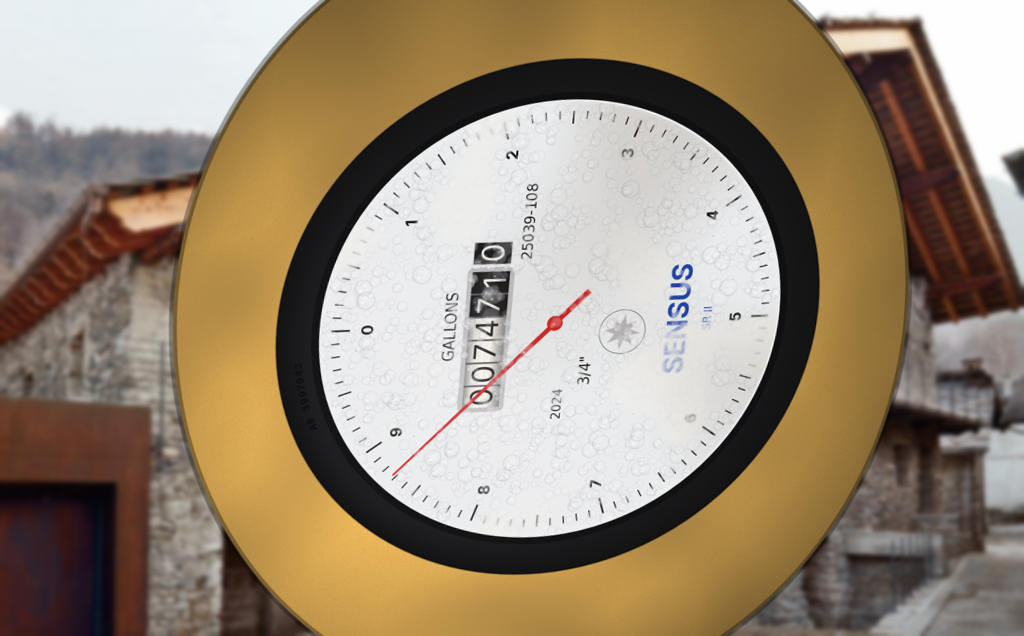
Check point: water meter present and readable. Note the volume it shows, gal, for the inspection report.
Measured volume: 74708.7 gal
